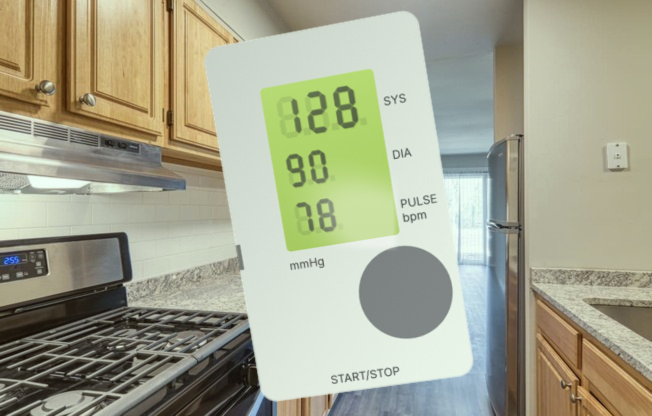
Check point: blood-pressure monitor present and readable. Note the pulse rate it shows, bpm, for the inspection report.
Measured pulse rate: 78 bpm
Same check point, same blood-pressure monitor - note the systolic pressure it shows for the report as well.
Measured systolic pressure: 128 mmHg
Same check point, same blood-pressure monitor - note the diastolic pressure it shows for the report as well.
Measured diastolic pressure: 90 mmHg
